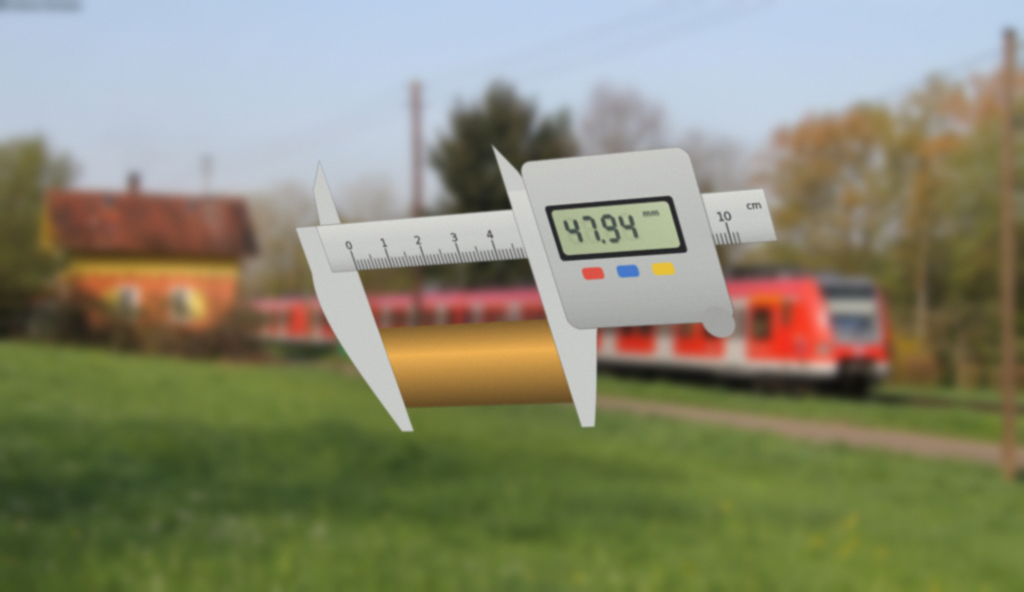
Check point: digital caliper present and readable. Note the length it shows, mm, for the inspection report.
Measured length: 47.94 mm
